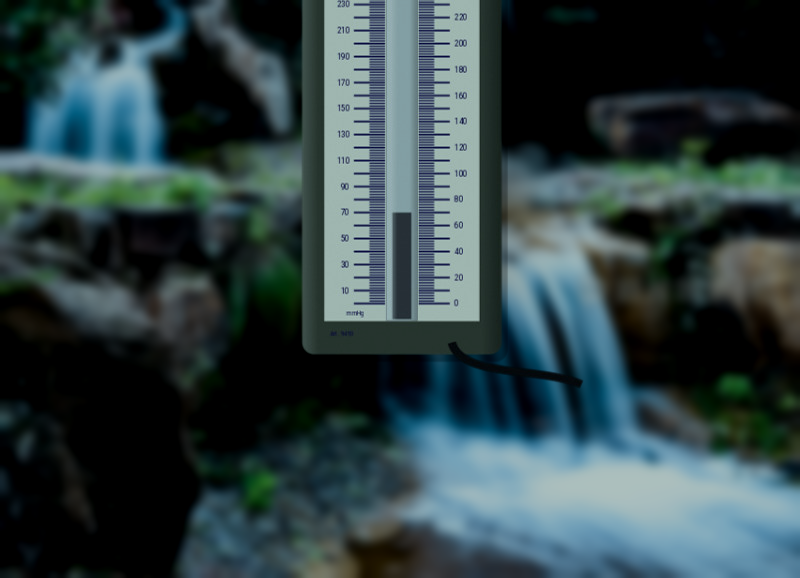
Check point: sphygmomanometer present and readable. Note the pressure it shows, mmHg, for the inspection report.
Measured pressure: 70 mmHg
